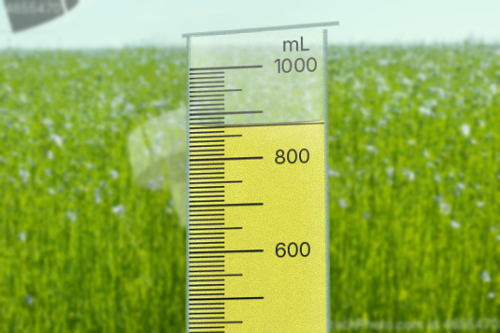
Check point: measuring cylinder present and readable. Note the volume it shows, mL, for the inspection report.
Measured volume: 870 mL
